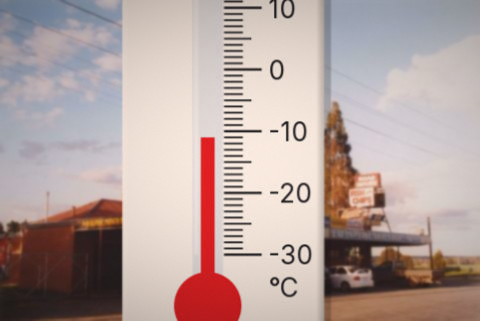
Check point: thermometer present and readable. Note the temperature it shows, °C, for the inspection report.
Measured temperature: -11 °C
